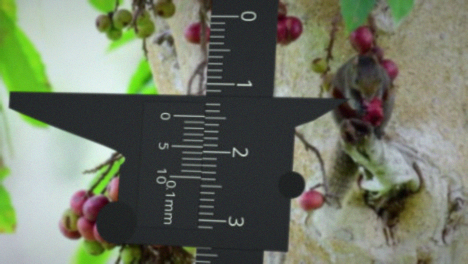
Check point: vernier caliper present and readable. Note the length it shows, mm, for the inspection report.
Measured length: 14.8 mm
